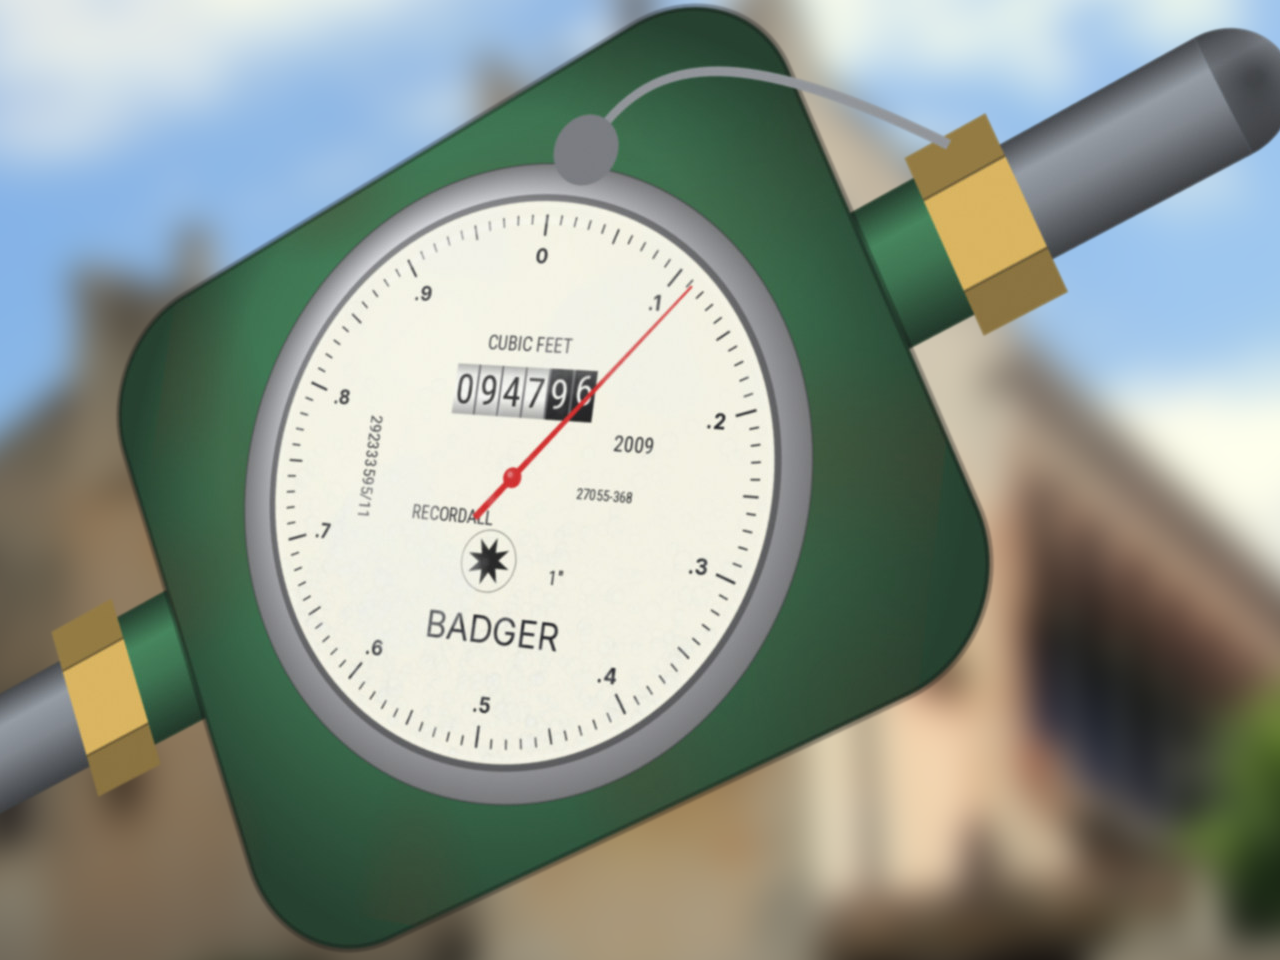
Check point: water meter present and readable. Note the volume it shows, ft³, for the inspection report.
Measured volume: 94796.11 ft³
